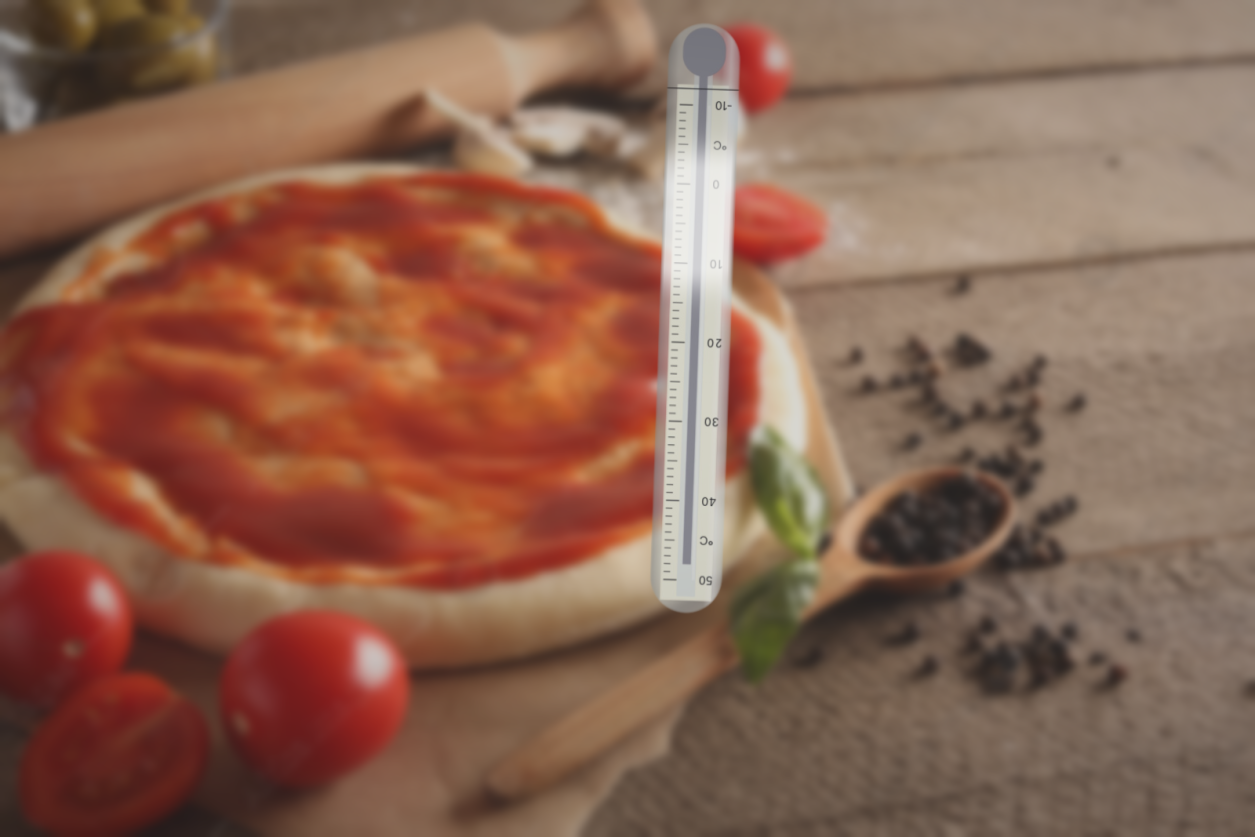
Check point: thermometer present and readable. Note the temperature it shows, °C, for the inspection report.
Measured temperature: 48 °C
